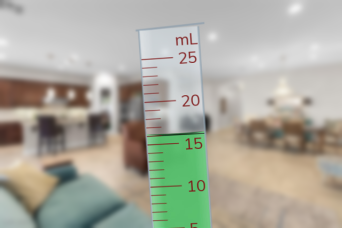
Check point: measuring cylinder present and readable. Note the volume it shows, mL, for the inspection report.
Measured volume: 16 mL
